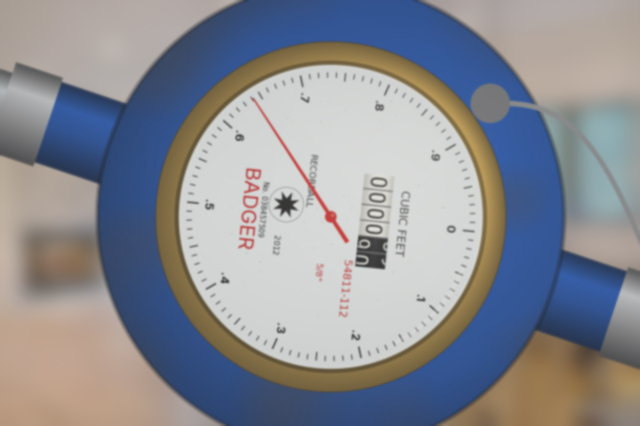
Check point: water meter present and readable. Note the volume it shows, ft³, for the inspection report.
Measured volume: 89.64 ft³
